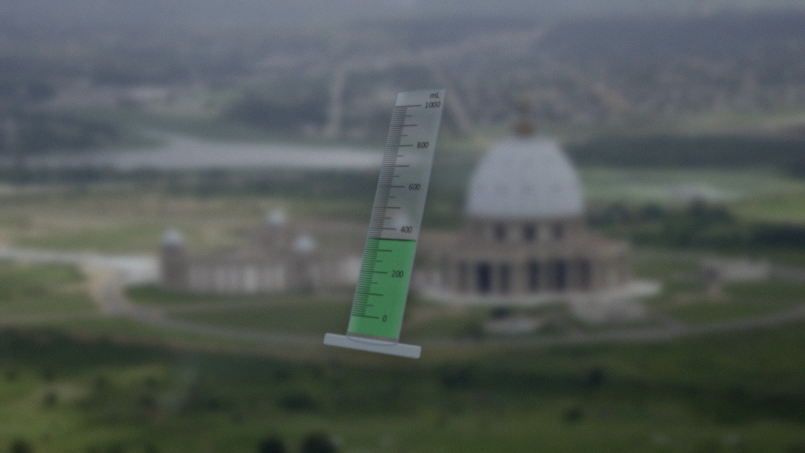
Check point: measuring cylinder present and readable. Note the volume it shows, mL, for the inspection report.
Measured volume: 350 mL
